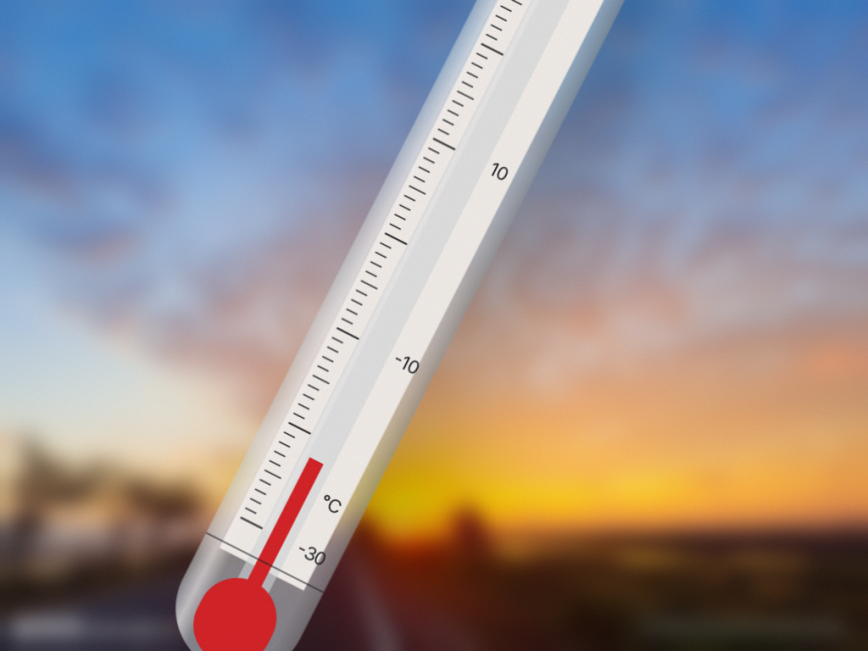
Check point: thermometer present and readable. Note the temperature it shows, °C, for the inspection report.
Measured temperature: -22 °C
